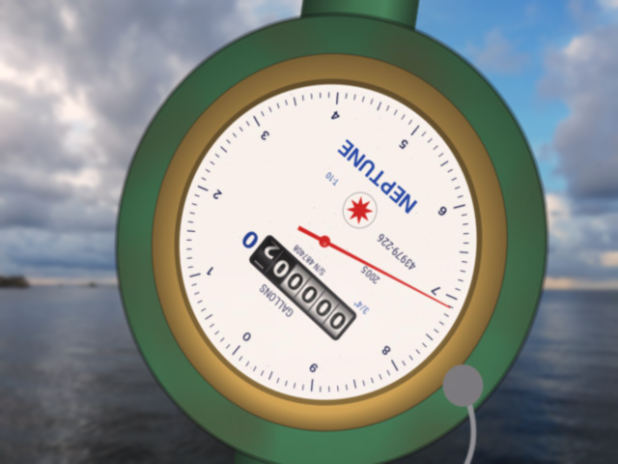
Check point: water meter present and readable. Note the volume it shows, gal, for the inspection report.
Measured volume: 17.1 gal
